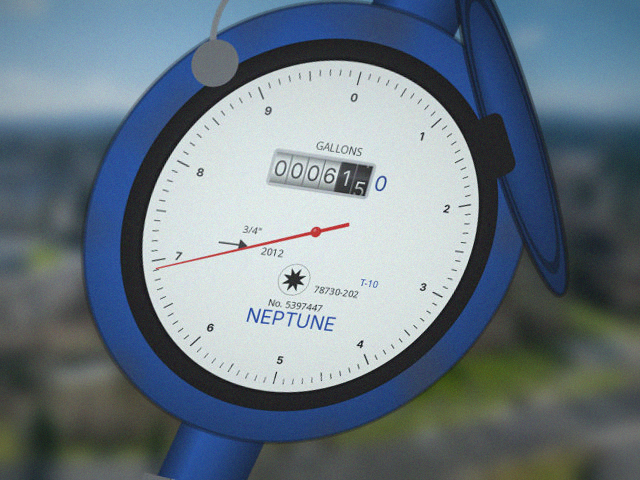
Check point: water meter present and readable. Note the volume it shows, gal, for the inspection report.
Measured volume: 6146.9 gal
